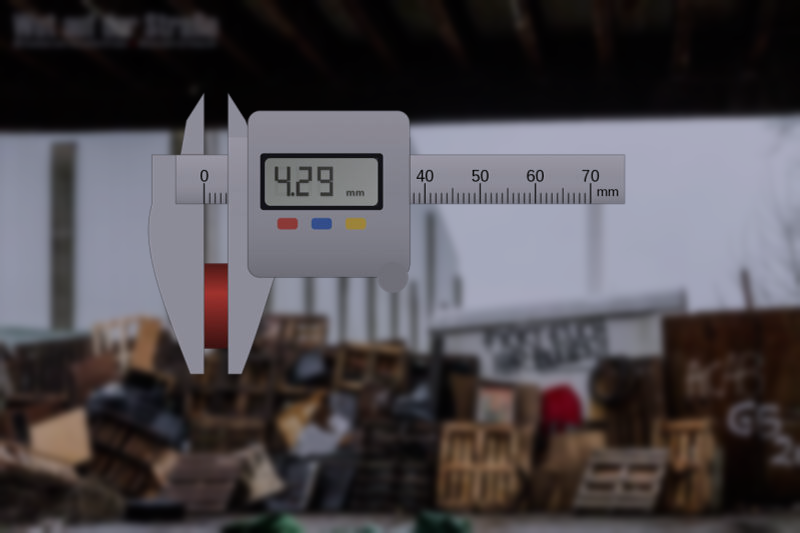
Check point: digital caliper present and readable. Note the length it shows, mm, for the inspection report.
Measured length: 4.29 mm
